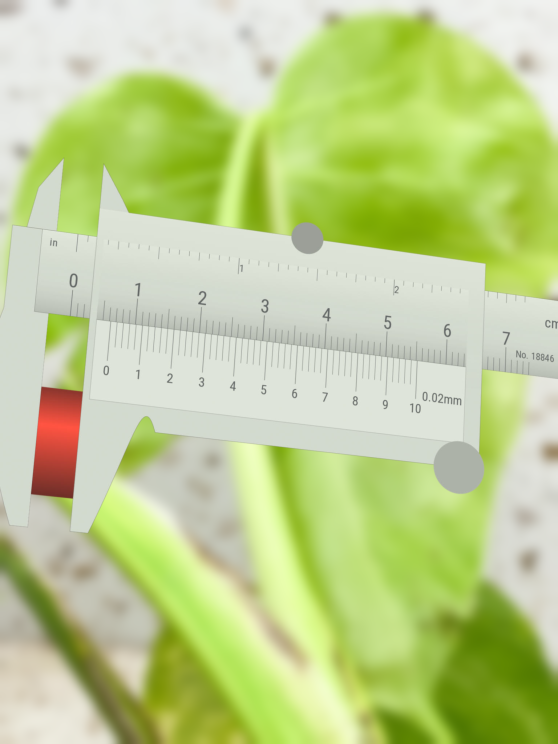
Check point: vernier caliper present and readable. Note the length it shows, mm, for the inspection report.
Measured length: 6.2 mm
